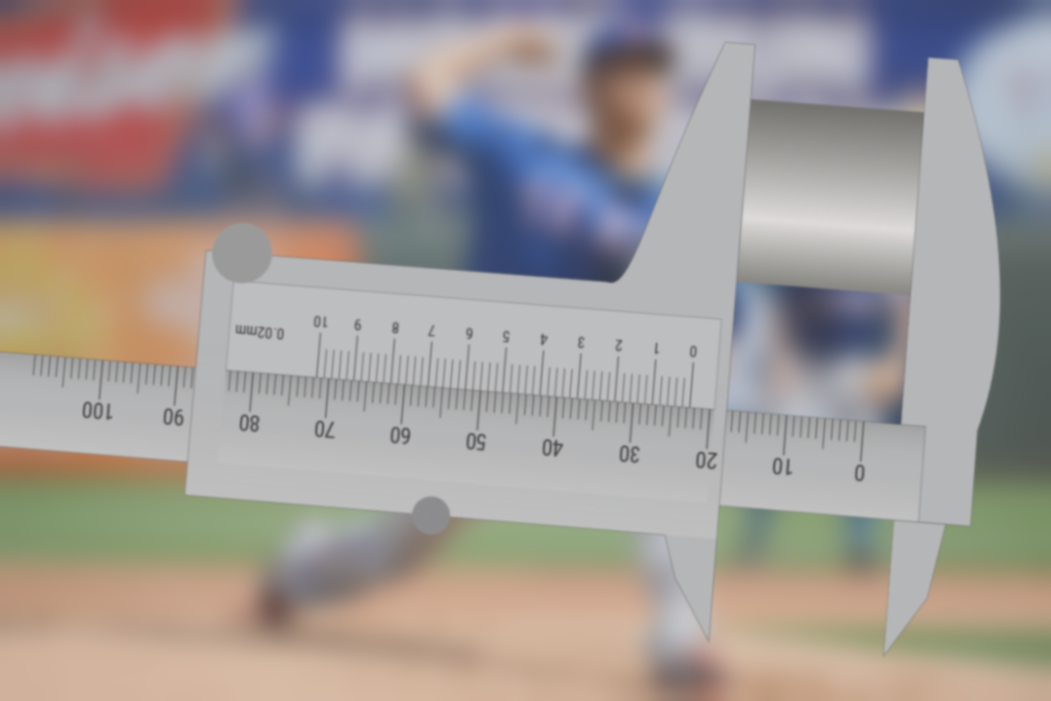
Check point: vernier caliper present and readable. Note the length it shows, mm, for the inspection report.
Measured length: 22.6 mm
